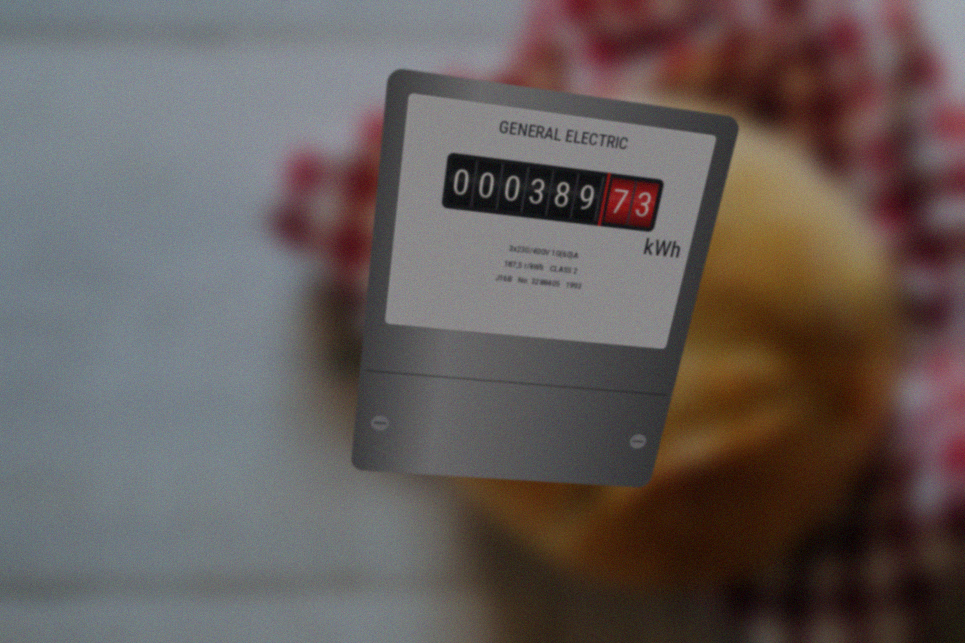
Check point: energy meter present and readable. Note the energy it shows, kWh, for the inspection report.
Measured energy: 389.73 kWh
